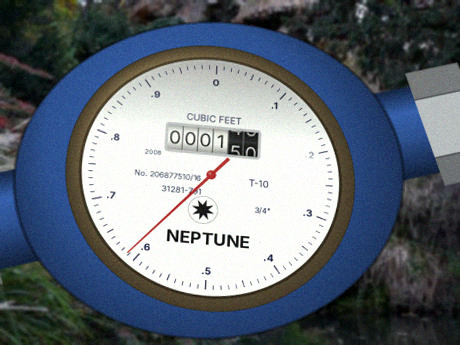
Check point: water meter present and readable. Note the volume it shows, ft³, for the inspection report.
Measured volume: 149.61 ft³
